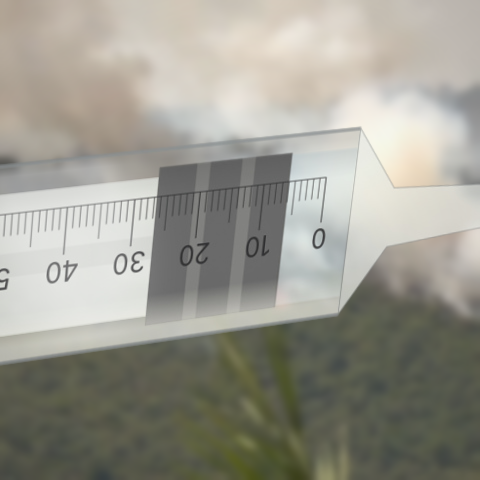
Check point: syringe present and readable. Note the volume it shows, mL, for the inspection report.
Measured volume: 6 mL
